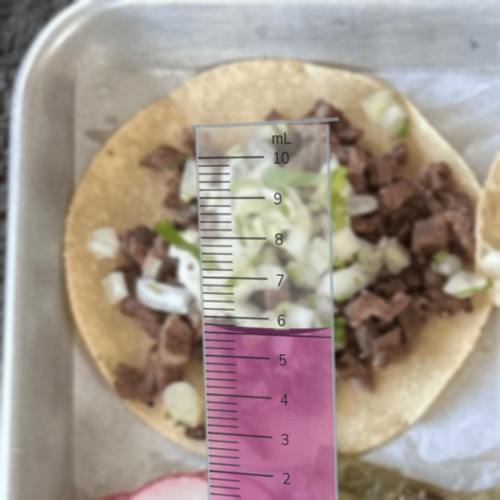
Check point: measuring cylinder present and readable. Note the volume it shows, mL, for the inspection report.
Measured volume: 5.6 mL
